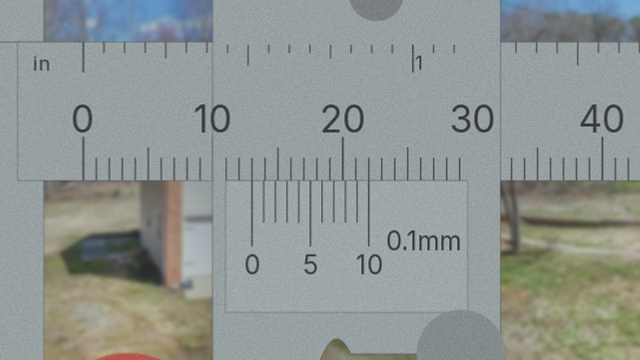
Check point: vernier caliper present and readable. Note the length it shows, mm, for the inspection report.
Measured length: 13.0 mm
